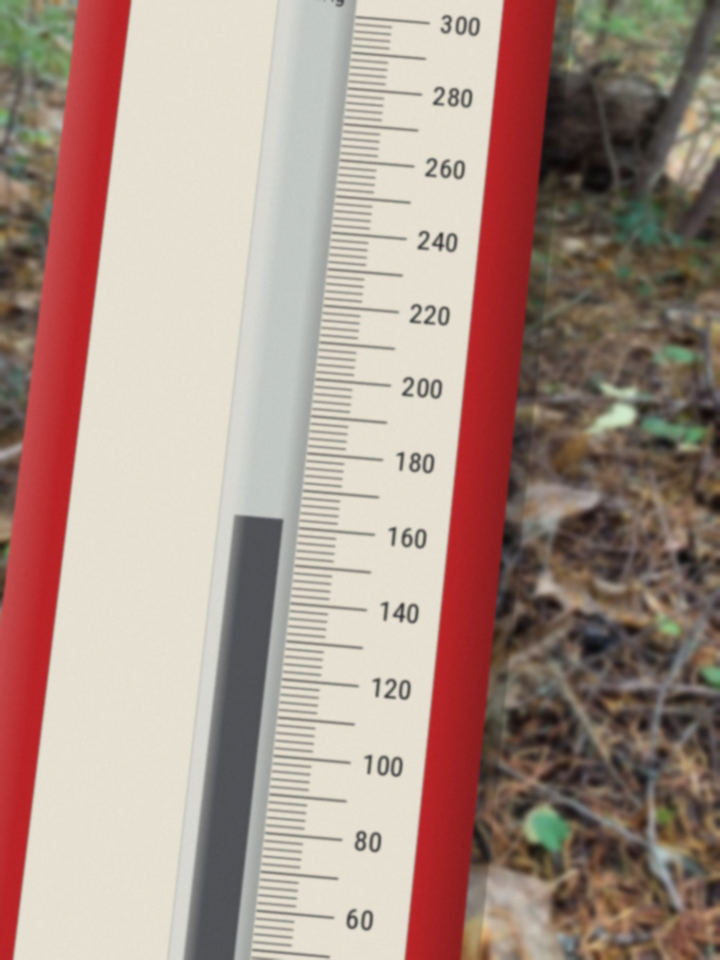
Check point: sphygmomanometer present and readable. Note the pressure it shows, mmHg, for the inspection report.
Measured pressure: 162 mmHg
